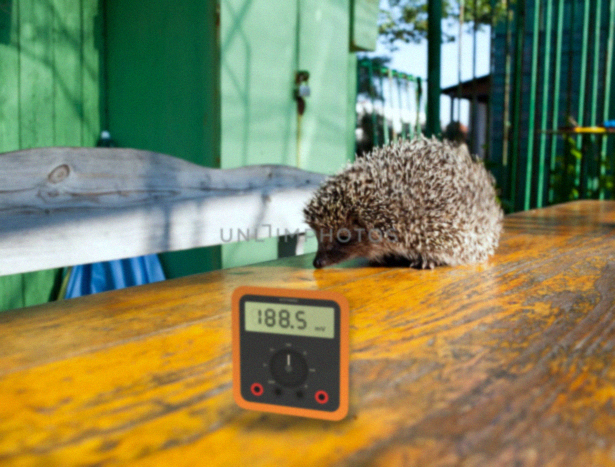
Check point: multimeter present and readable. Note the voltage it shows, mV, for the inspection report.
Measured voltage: 188.5 mV
